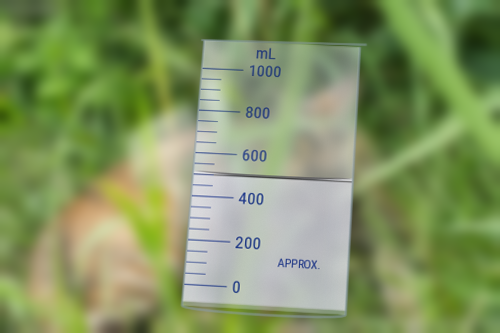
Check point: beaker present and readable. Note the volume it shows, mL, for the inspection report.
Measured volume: 500 mL
